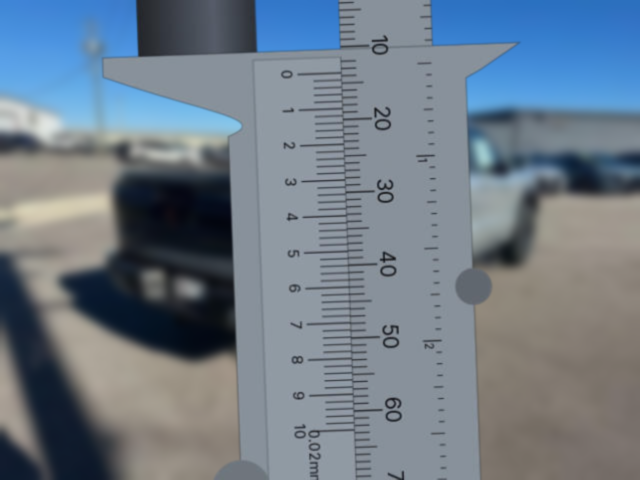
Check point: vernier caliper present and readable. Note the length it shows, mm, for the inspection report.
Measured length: 13.6 mm
